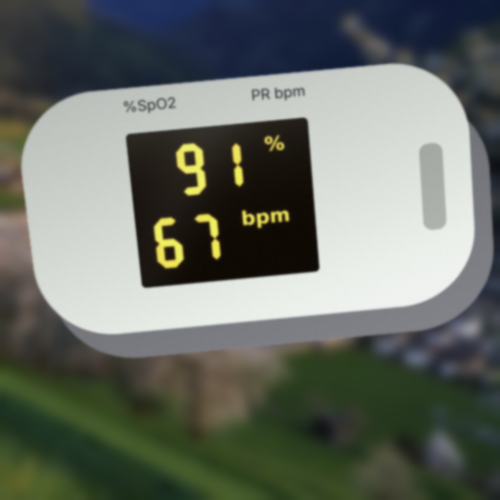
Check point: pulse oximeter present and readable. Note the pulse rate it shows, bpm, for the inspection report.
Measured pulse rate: 67 bpm
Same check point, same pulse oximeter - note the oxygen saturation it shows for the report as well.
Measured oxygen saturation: 91 %
